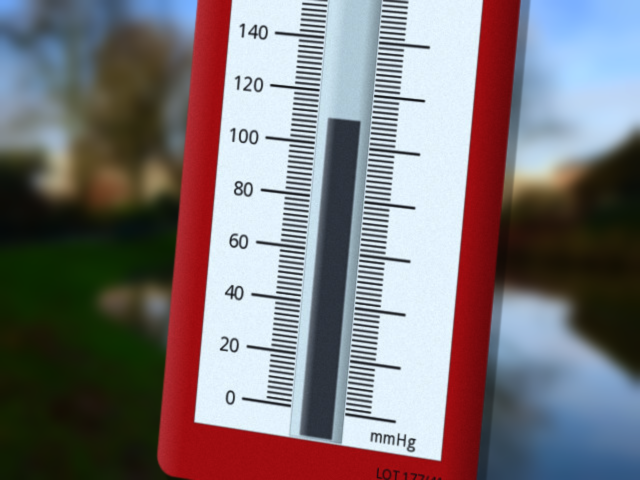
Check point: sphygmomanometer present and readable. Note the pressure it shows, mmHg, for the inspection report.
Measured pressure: 110 mmHg
